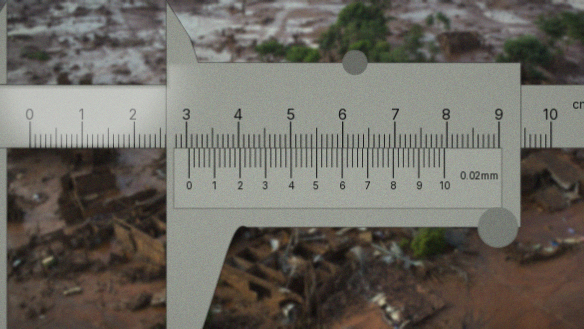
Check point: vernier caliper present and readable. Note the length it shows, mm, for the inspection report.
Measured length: 30.5 mm
